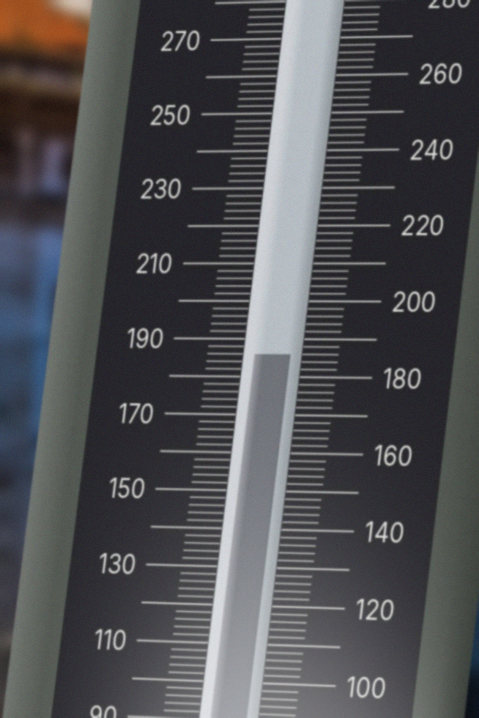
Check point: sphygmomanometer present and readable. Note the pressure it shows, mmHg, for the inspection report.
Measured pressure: 186 mmHg
